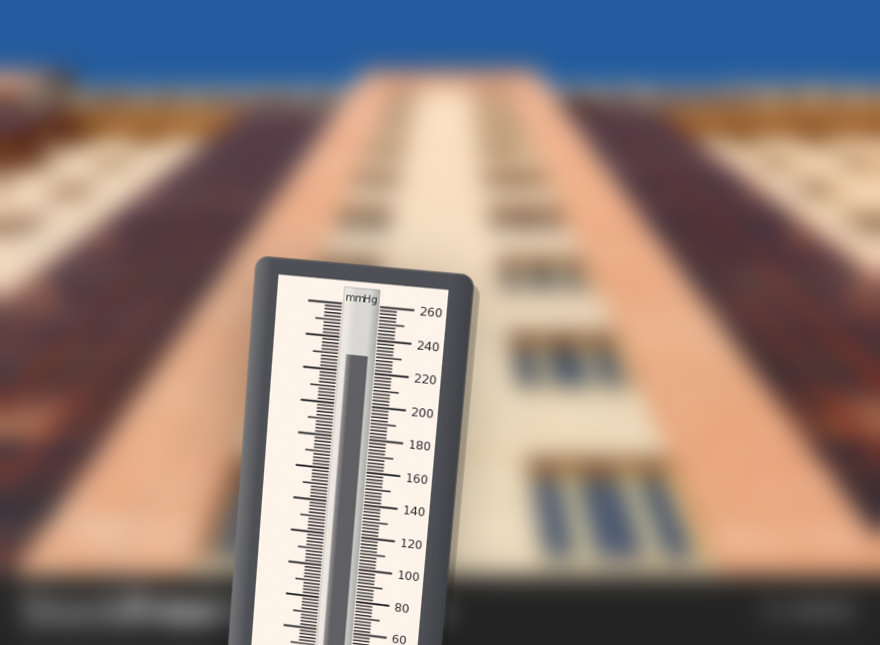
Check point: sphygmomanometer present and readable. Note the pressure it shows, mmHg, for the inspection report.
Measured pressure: 230 mmHg
